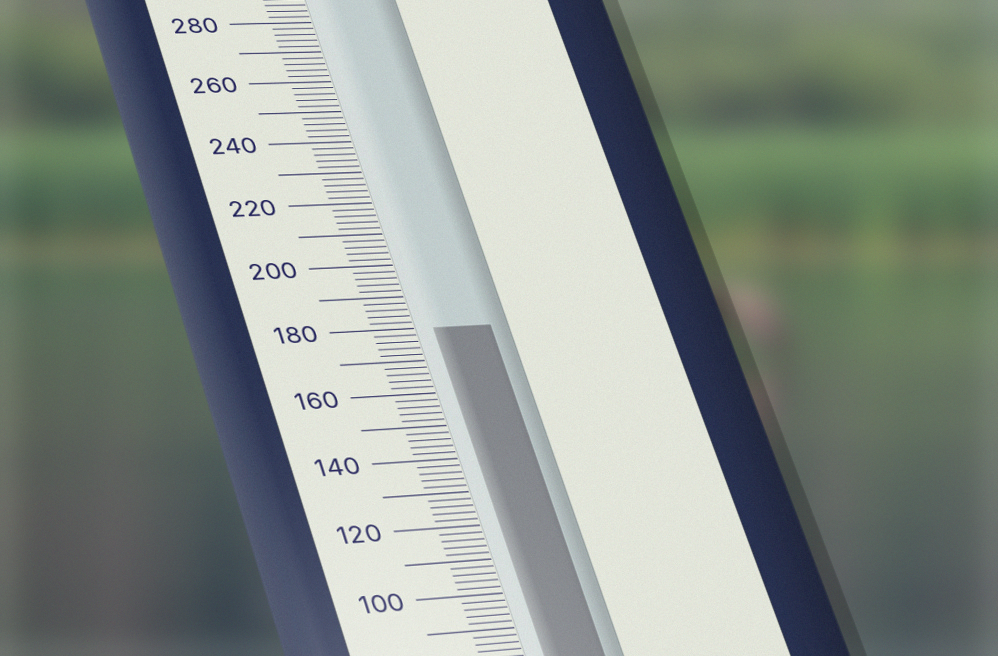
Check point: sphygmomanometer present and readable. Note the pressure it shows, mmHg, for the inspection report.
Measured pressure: 180 mmHg
